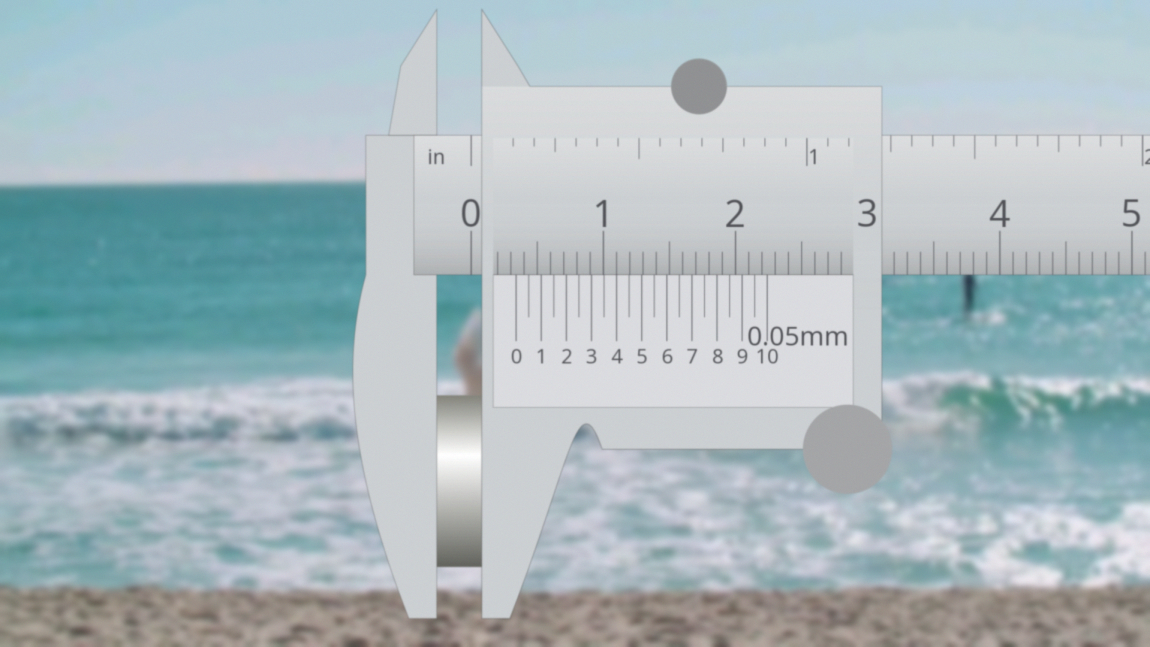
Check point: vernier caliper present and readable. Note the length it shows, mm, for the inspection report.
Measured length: 3.4 mm
